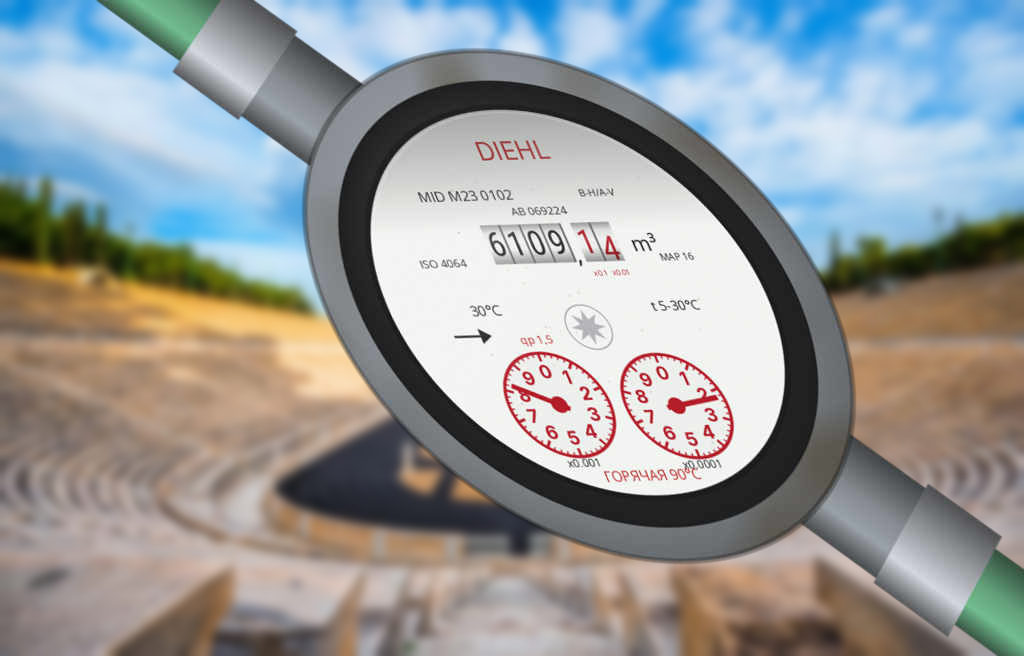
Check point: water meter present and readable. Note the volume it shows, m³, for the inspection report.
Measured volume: 6109.1382 m³
